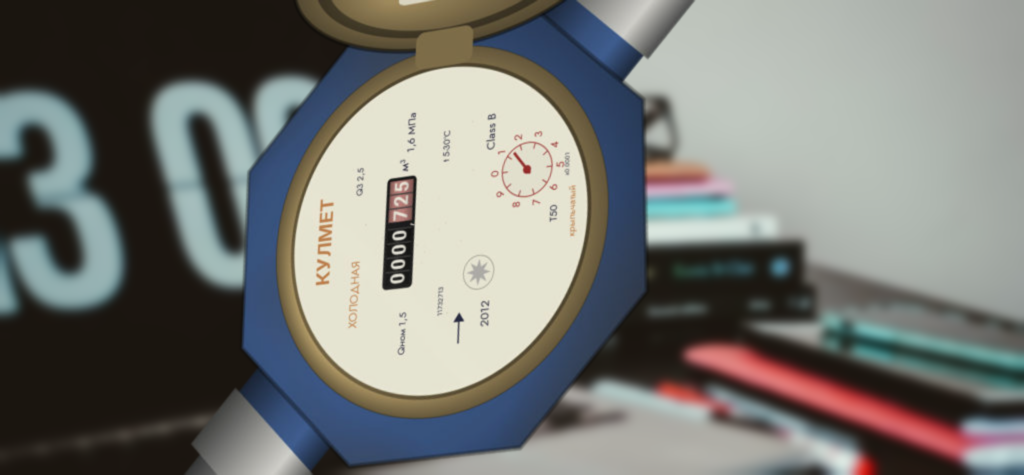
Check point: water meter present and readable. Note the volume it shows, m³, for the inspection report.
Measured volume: 0.7251 m³
